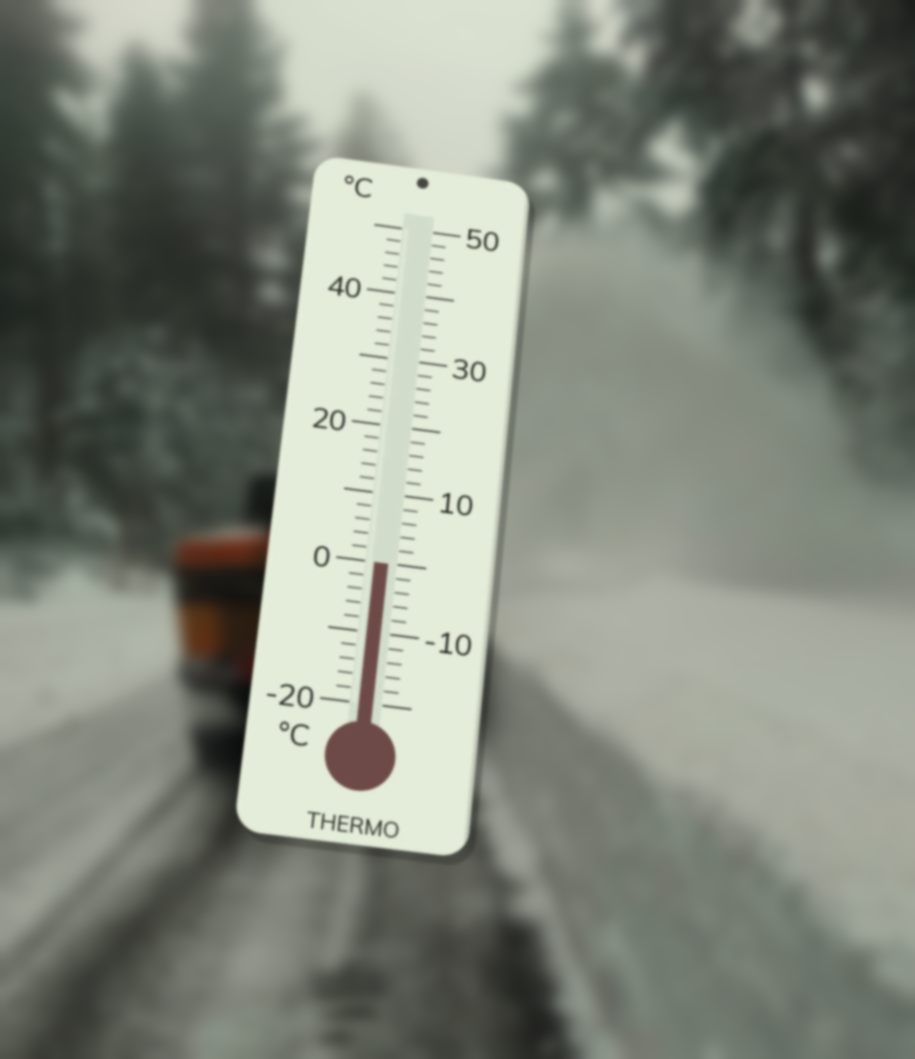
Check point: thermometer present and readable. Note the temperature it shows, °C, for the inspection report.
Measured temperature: 0 °C
